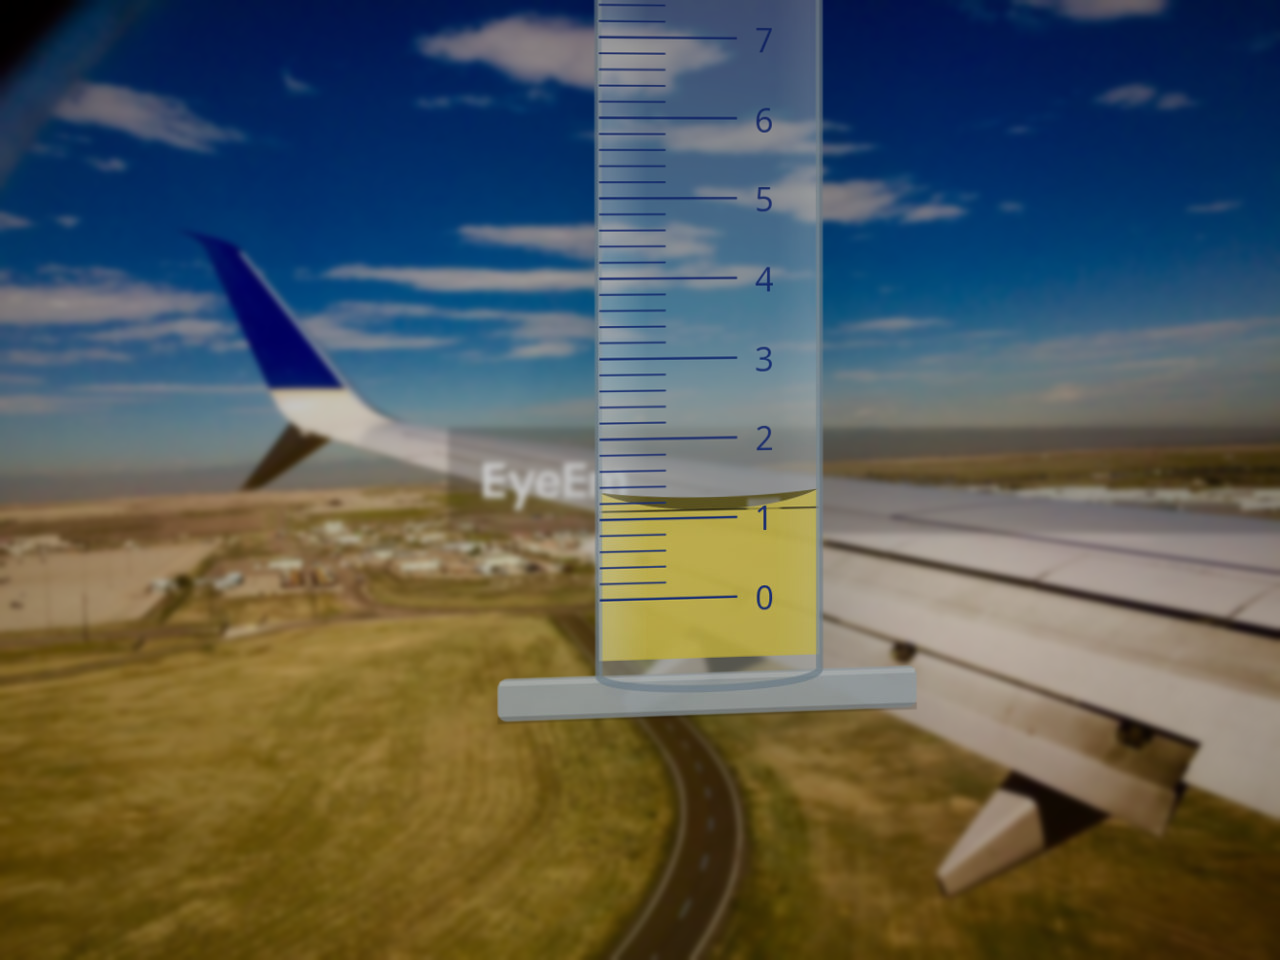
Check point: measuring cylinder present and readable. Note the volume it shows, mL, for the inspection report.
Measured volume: 1.1 mL
